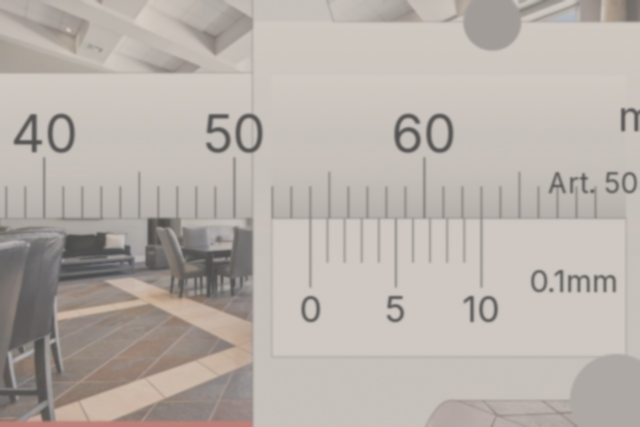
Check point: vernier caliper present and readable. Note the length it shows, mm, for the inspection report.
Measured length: 54.0 mm
